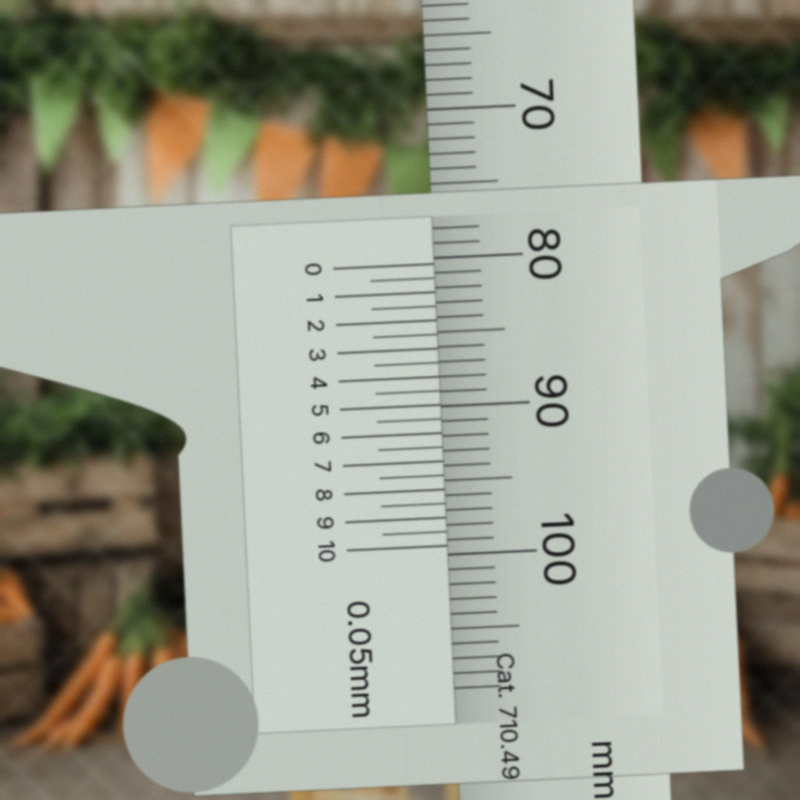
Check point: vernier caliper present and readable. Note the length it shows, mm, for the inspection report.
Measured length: 80.4 mm
